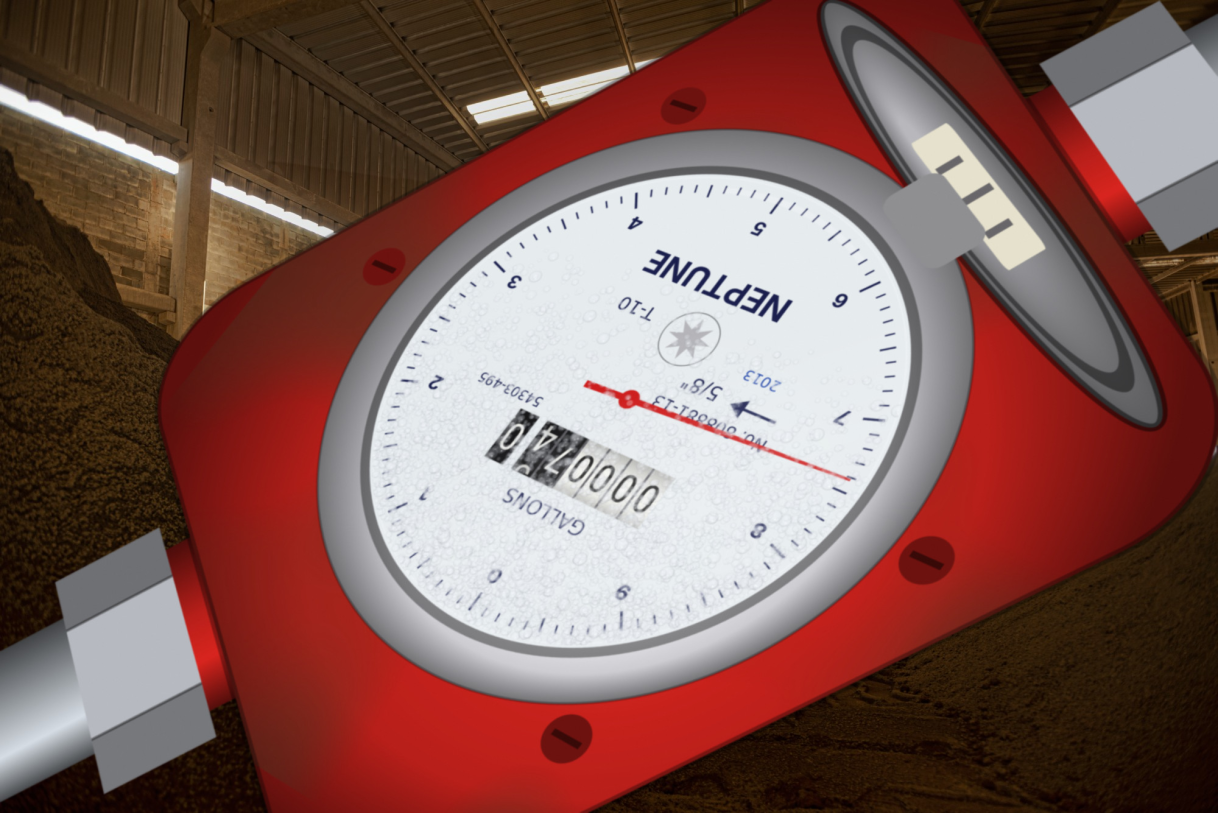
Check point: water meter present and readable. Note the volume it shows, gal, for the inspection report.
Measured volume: 737.4 gal
